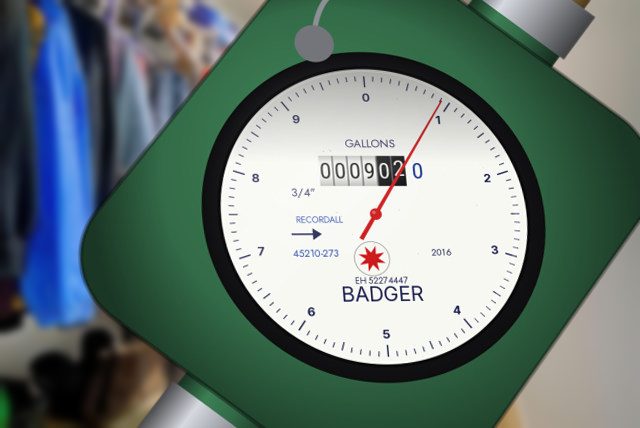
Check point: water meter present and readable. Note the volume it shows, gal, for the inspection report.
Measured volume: 9020.9 gal
